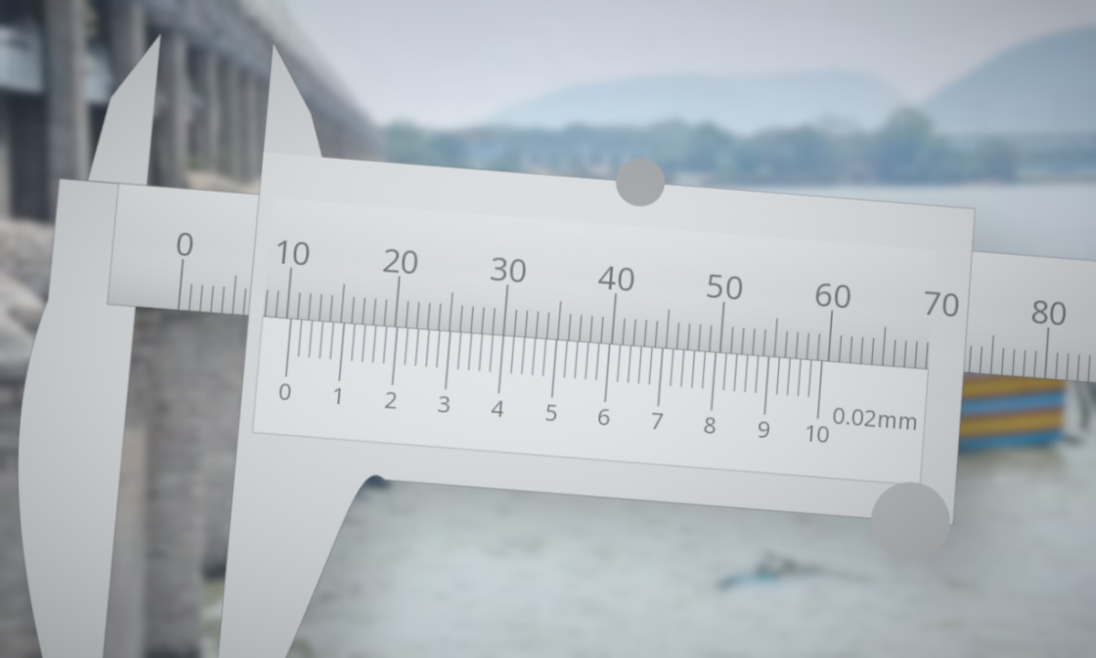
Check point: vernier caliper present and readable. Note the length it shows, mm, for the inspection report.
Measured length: 10.4 mm
